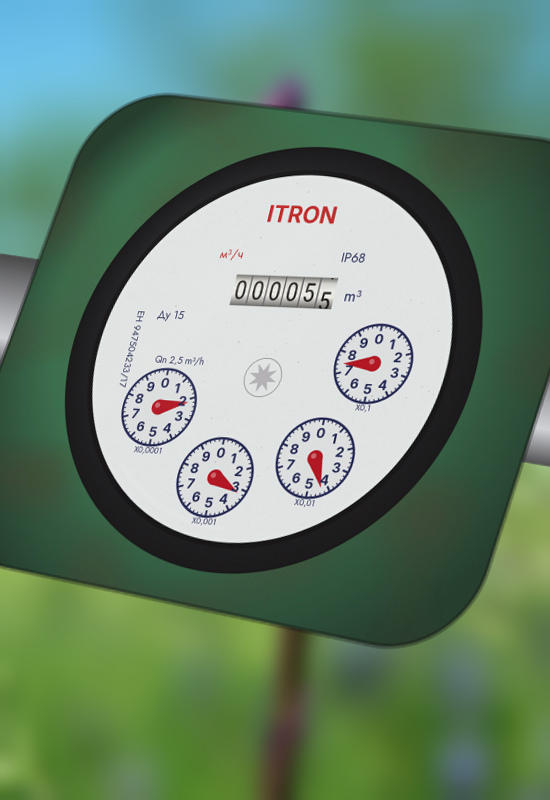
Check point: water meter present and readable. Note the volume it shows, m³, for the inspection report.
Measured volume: 54.7432 m³
